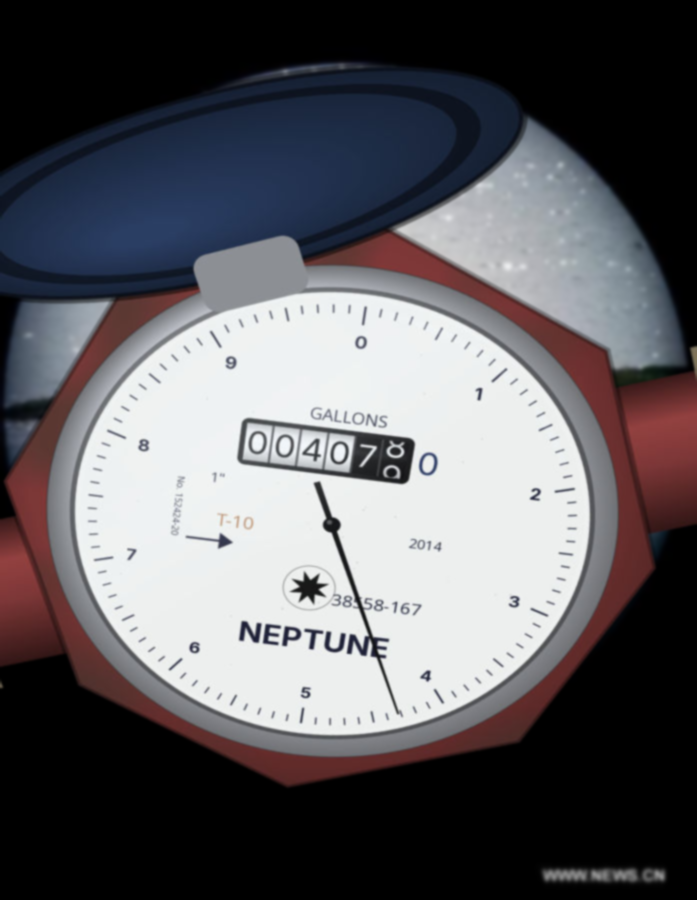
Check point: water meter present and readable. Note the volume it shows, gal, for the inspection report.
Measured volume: 40784.3 gal
